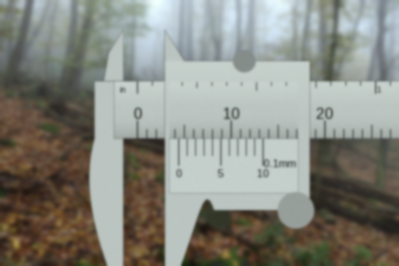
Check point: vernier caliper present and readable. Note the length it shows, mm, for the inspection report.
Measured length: 4.4 mm
